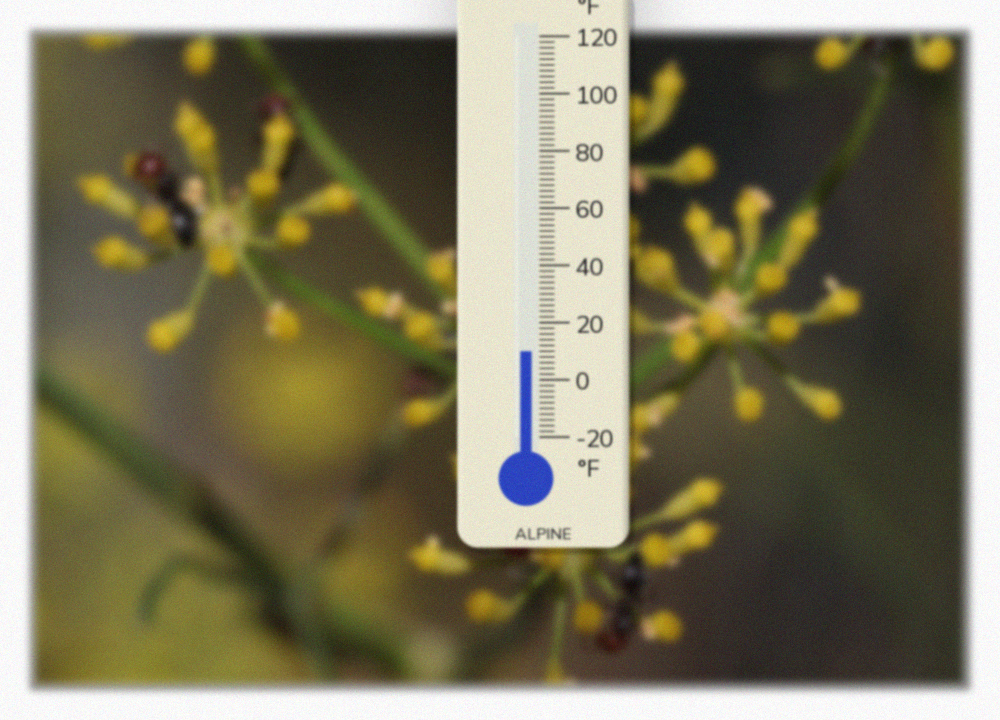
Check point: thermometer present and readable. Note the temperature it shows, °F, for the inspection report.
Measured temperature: 10 °F
